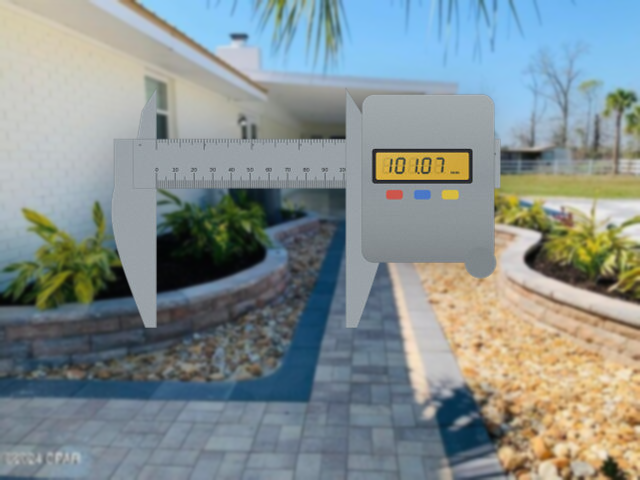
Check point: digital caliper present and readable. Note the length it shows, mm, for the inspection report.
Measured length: 101.07 mm
